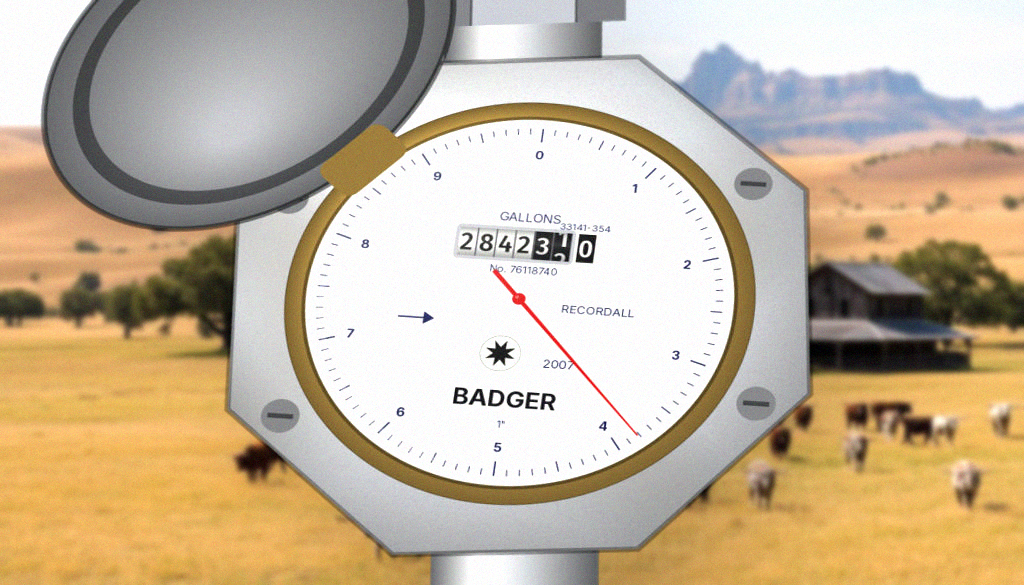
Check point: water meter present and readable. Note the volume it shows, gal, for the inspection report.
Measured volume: 2842313.8 gal
